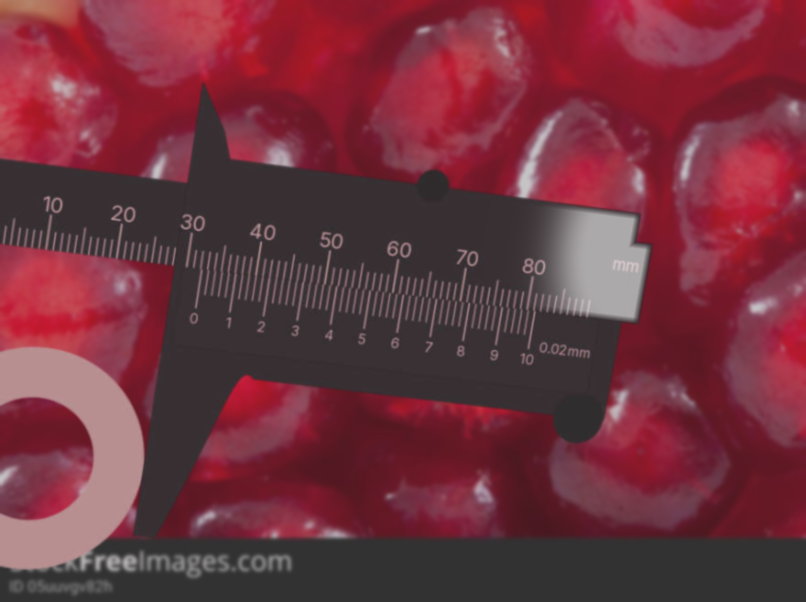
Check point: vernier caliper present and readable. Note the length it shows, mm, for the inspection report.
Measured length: 32.2 mm
